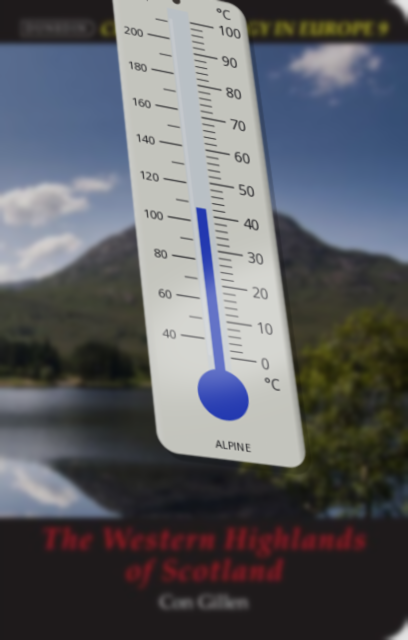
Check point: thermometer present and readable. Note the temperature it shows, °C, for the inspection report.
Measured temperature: 42 °C
